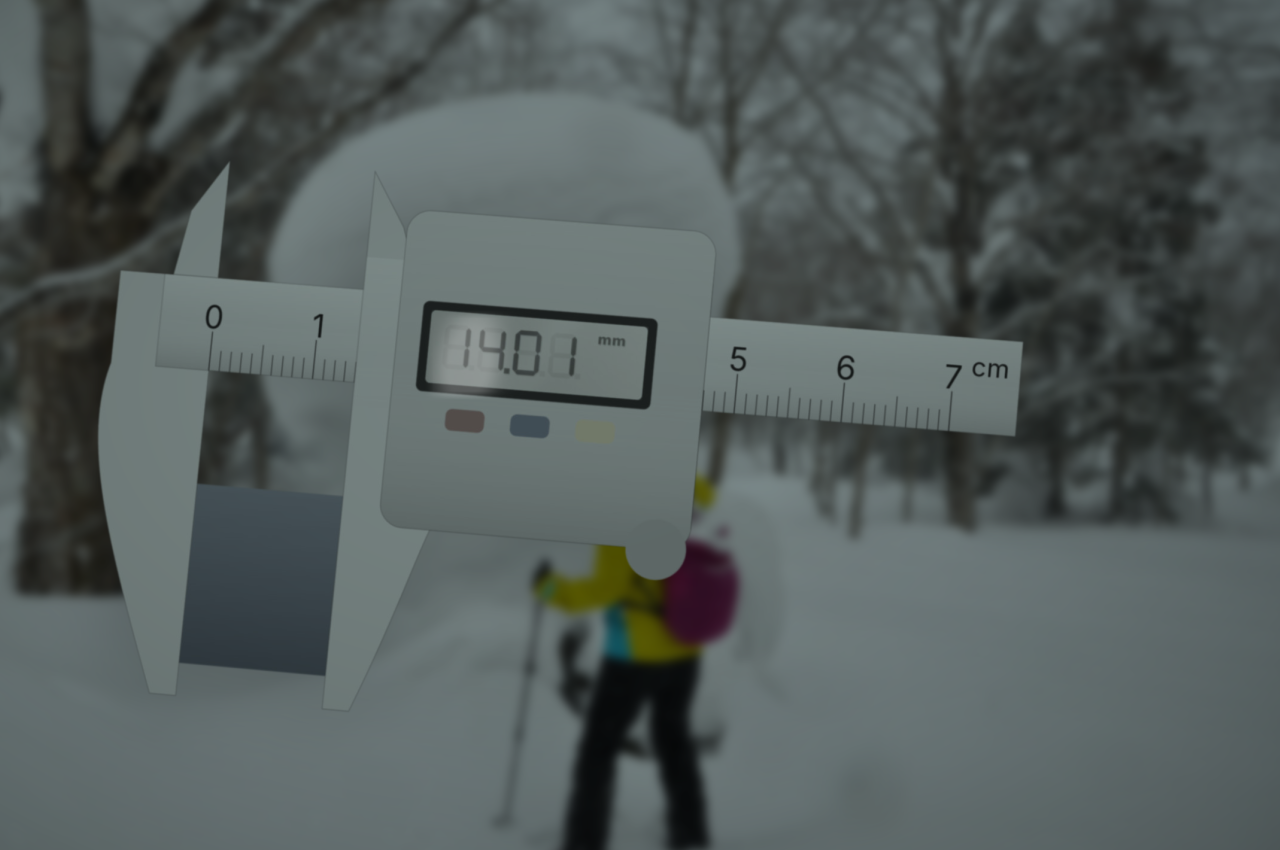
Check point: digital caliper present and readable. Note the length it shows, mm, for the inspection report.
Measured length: 14.01 mm
